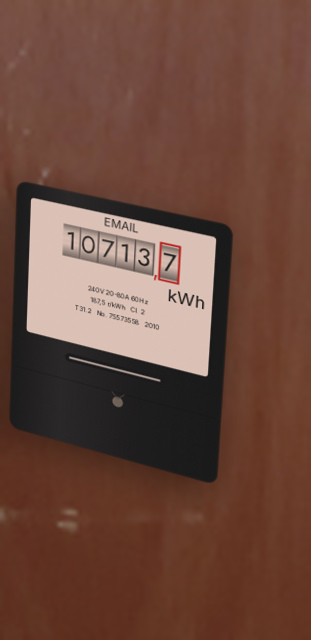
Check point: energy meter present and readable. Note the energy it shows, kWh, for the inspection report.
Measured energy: 10713.7 kWh
